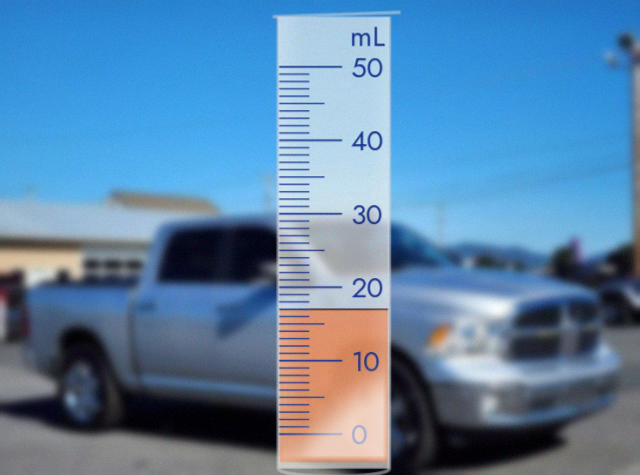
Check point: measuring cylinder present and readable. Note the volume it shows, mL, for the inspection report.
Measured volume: 17 mL
